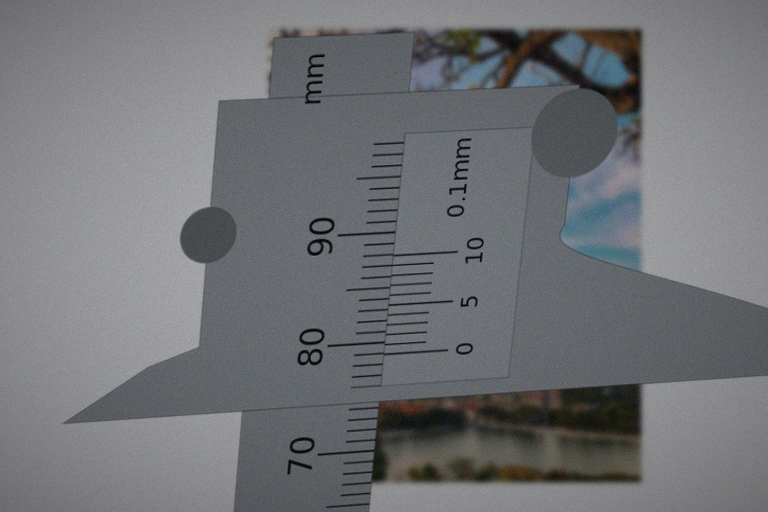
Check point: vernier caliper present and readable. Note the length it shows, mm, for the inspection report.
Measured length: 78.9 mm
